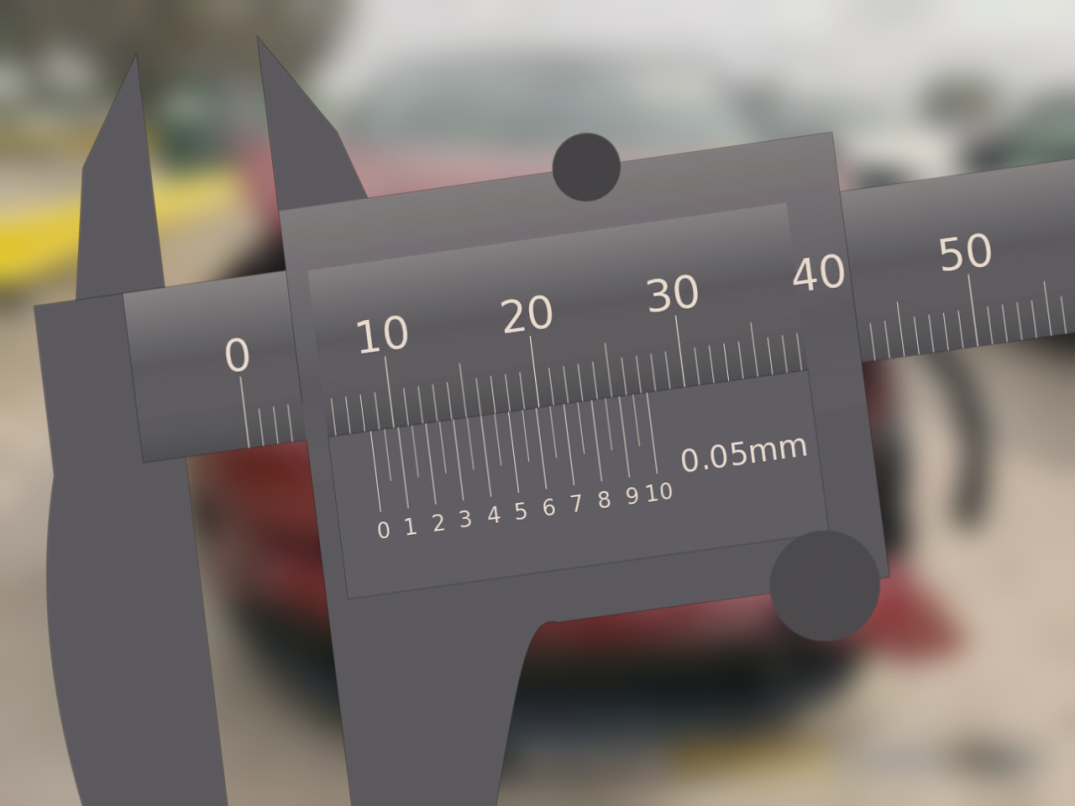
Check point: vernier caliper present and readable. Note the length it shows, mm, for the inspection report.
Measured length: 8.4 mm
